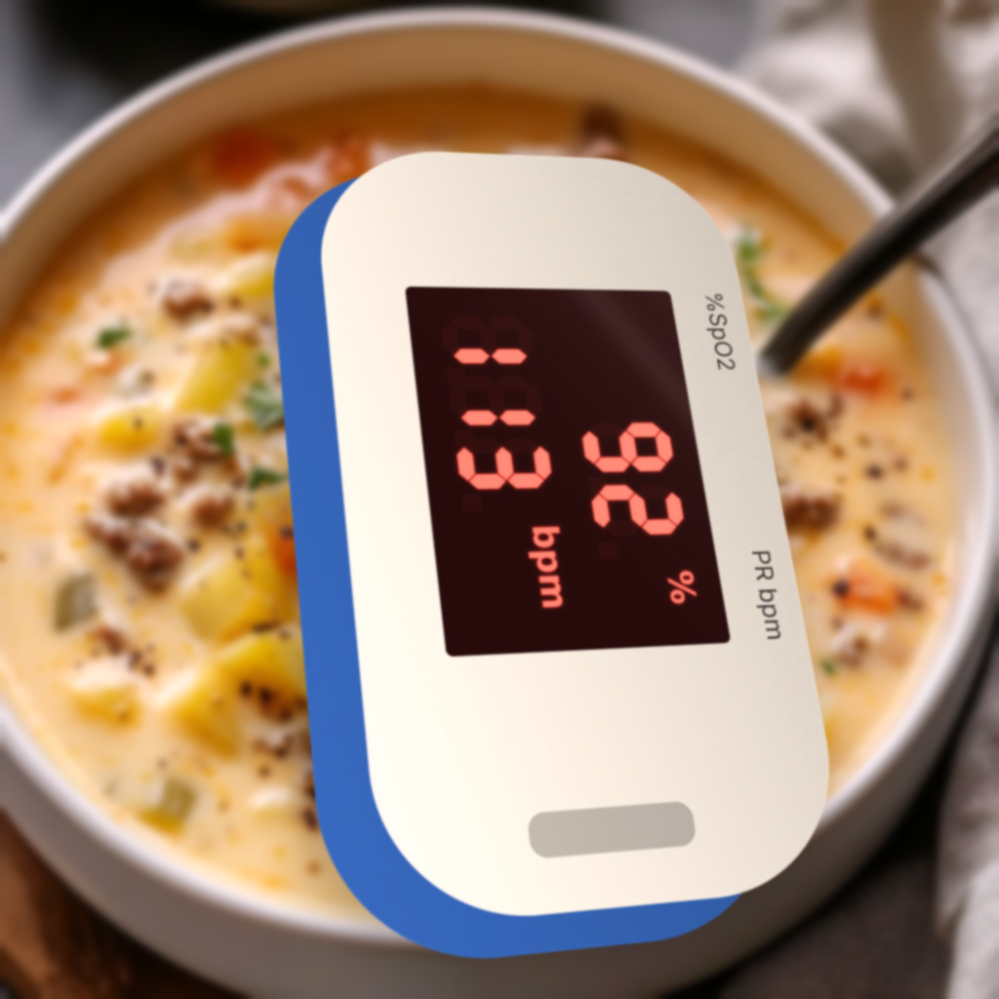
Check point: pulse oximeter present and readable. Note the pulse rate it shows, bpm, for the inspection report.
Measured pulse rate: 113 bpm
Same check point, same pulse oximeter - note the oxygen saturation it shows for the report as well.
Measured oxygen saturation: 92 %
